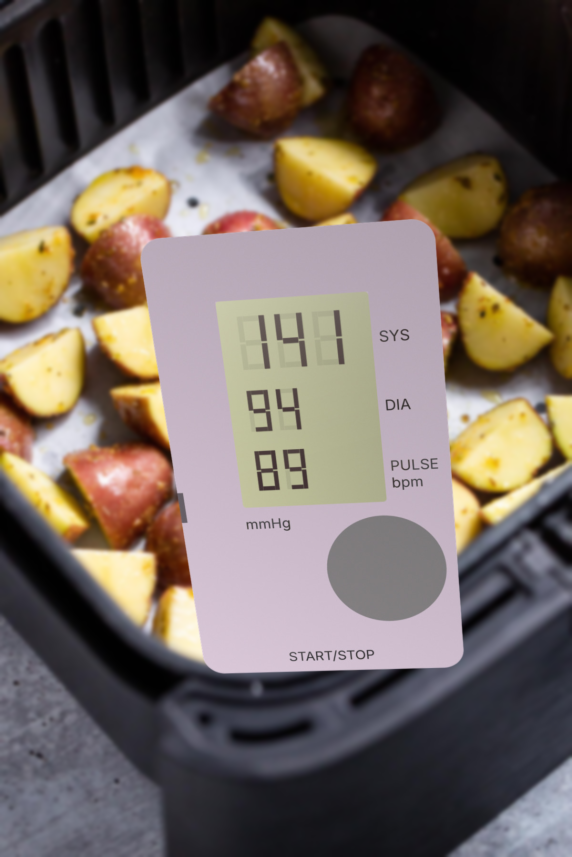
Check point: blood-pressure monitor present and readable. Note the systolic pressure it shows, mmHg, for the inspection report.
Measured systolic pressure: 141 mmHg
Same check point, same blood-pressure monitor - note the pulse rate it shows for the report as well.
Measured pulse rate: 89 bpm
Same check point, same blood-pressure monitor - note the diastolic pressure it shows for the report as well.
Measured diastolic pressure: 94 mmHg
